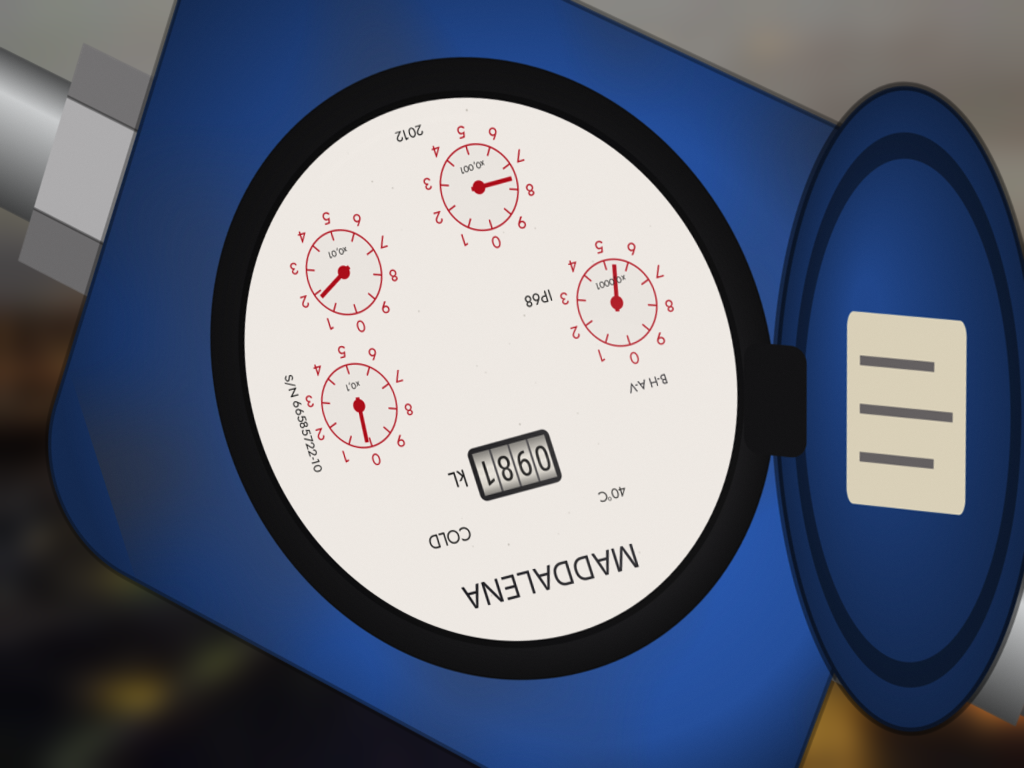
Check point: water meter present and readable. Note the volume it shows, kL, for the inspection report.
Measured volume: 981.0175 kL
